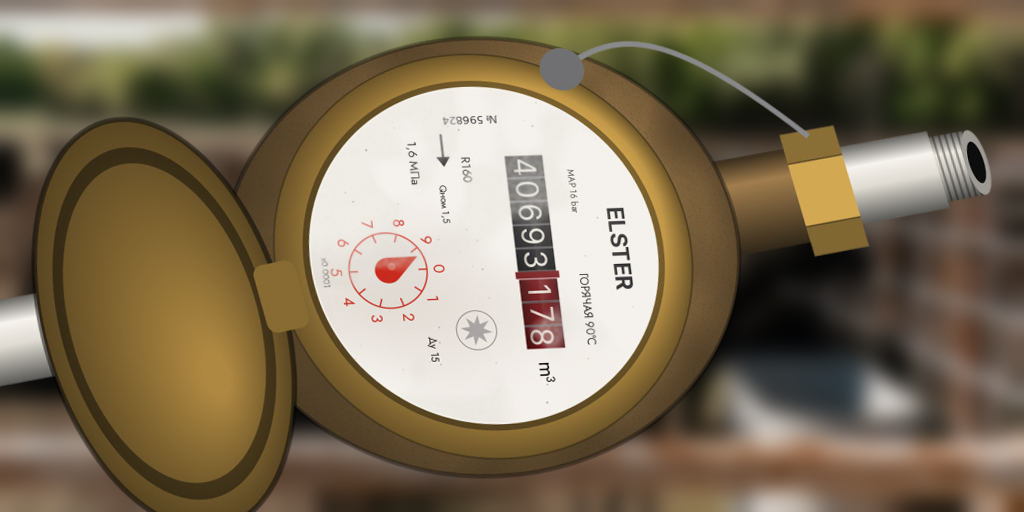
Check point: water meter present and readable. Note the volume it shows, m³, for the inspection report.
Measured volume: 40693.1779 m³
